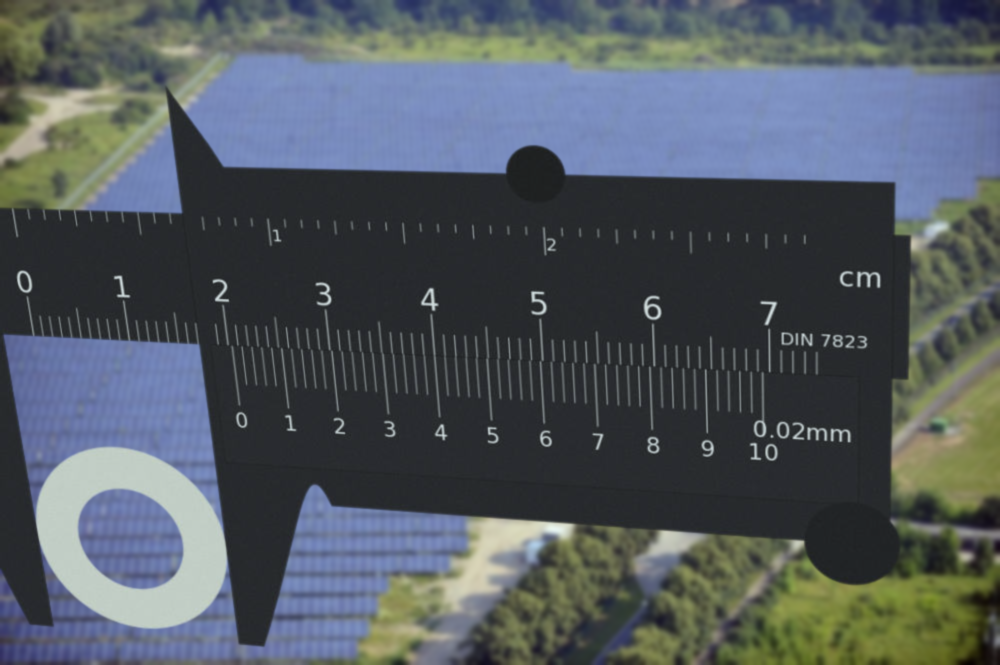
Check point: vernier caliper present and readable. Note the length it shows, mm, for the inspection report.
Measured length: 20.4 mm
